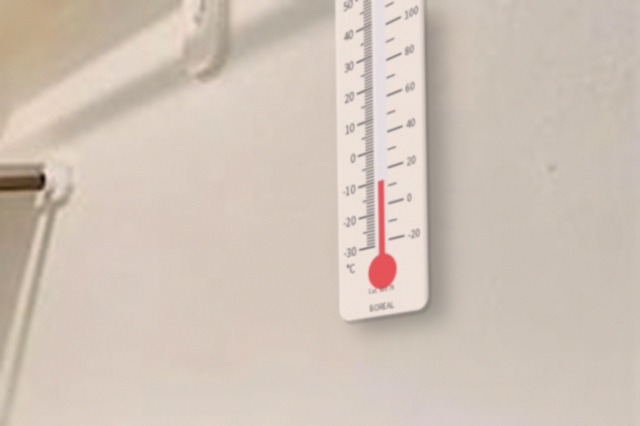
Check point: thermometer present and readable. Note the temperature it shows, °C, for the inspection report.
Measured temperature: -10 °C
